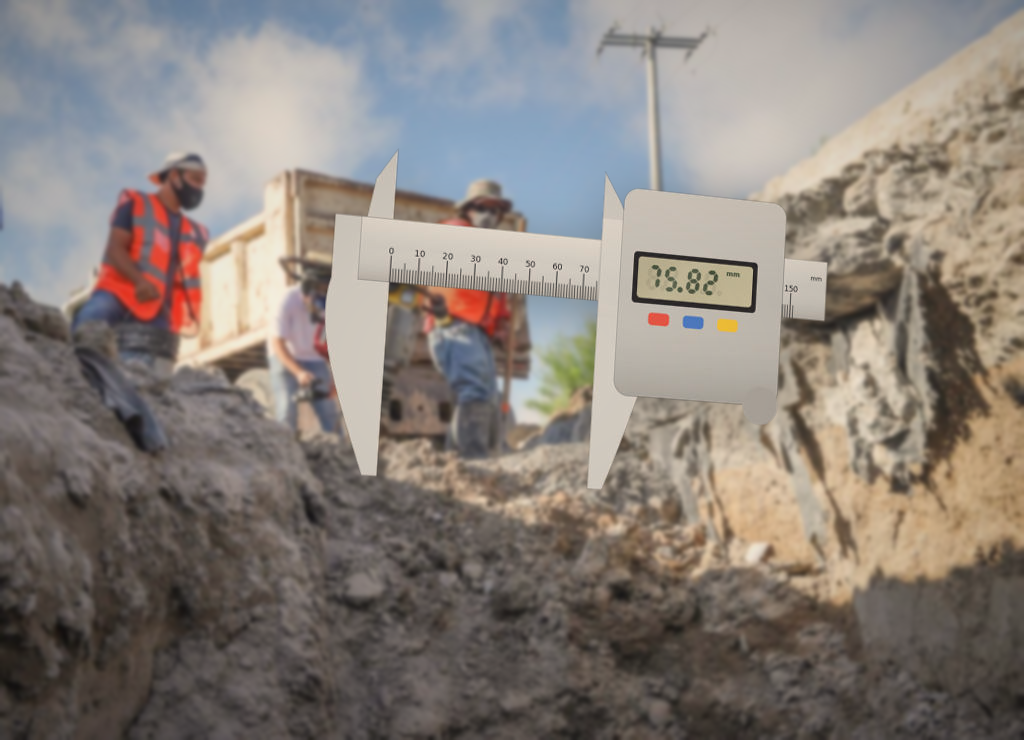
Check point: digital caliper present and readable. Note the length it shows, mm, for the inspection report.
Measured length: 75.82 mm
